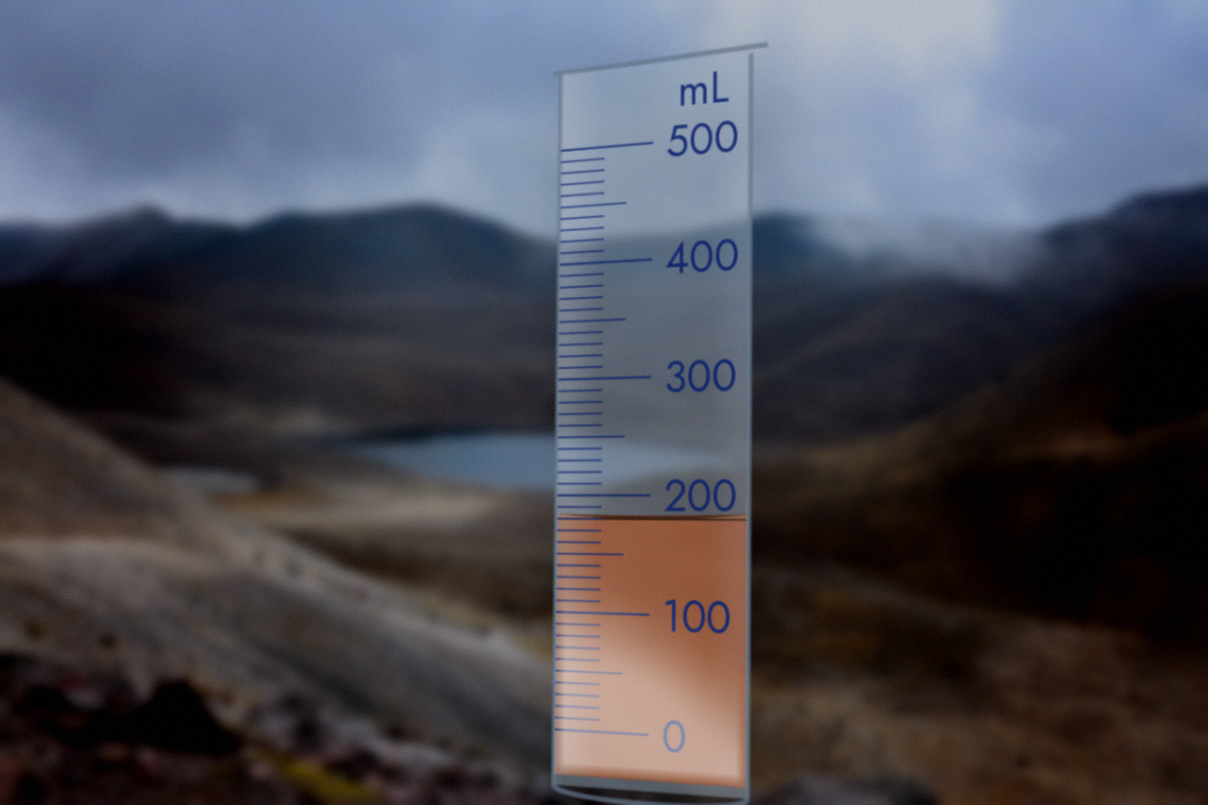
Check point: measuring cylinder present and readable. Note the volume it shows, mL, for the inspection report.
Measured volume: 180 mL
